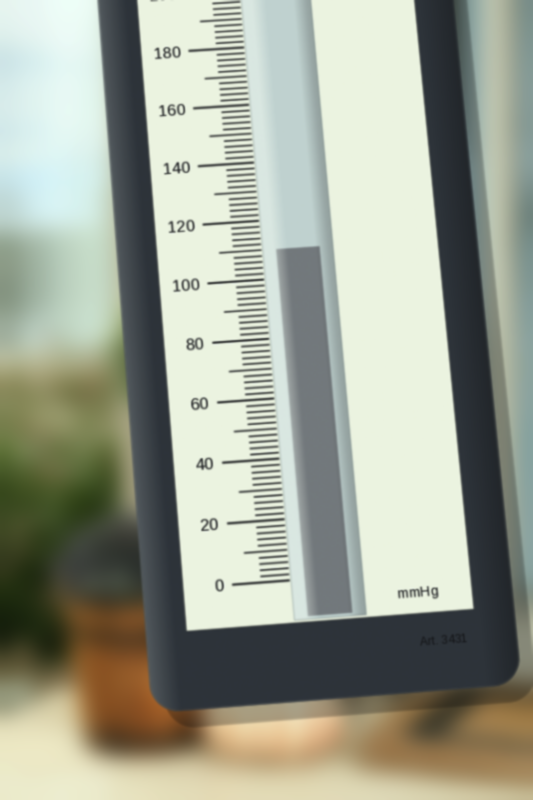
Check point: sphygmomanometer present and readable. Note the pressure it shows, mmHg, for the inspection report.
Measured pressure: 110 mmHg
